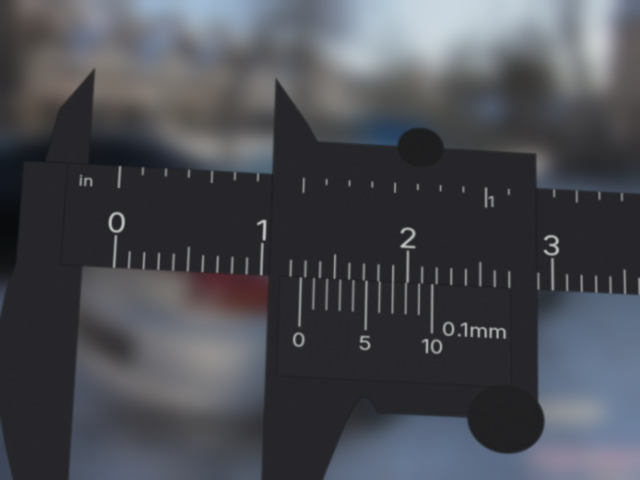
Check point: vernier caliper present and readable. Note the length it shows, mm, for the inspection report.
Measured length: 12.7 mm
